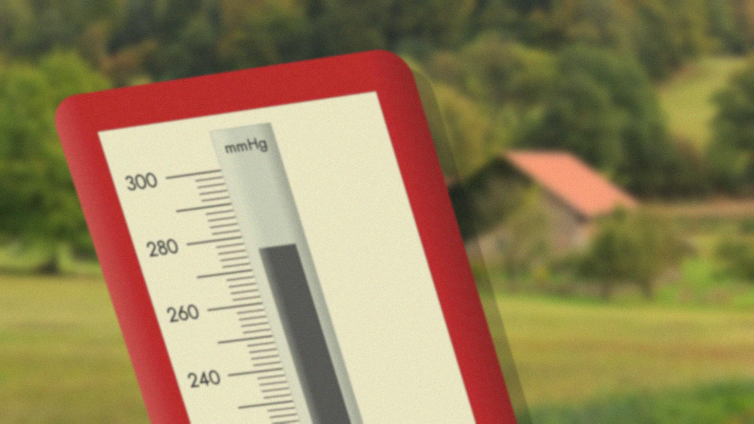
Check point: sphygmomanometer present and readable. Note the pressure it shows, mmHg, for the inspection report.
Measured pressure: 276 mmHg
